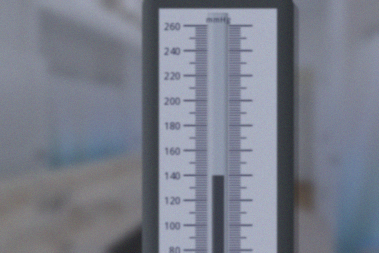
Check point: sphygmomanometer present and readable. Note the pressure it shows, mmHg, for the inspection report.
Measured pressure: 140 mmHg
